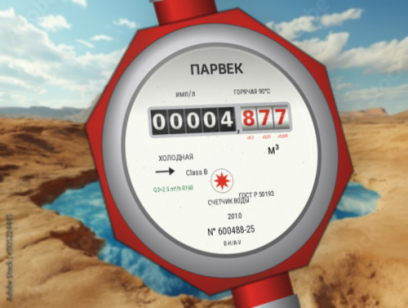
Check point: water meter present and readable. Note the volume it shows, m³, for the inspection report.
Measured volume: 4.877 m³
